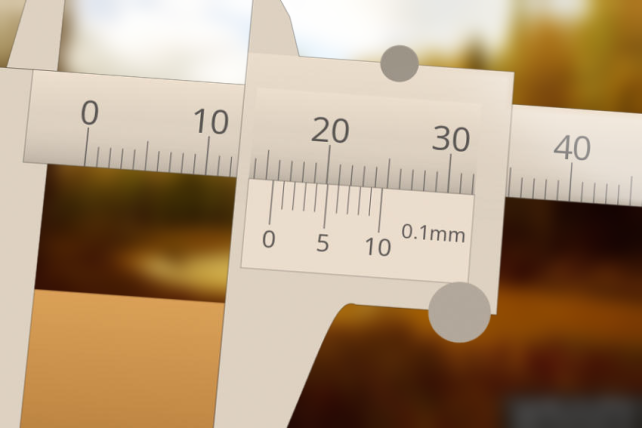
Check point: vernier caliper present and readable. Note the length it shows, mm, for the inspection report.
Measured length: 15.6 mm
